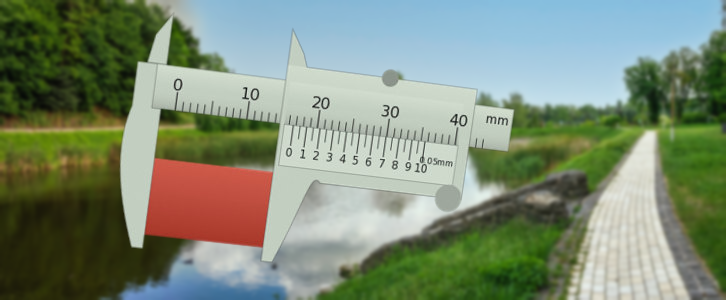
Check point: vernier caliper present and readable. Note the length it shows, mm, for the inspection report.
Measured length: 16.6 mm
